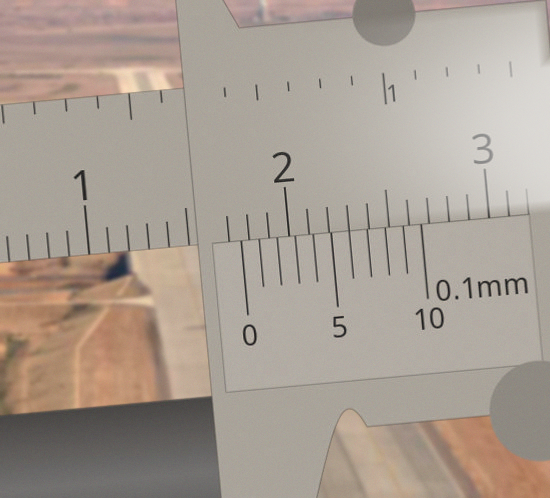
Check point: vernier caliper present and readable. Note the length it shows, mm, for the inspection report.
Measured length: 17.6 mm
